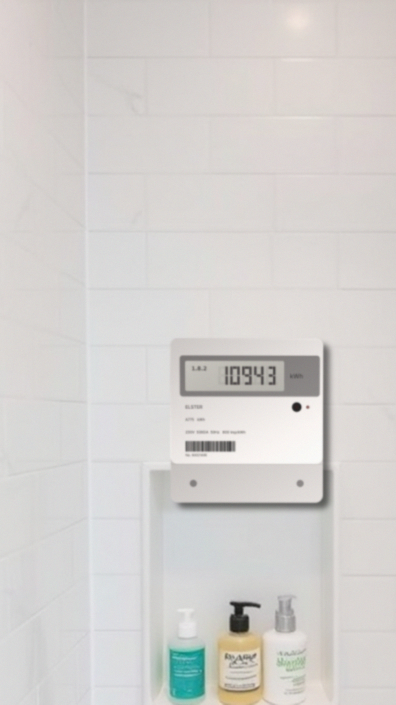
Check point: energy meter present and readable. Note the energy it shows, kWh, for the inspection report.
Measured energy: 10943 kWh
